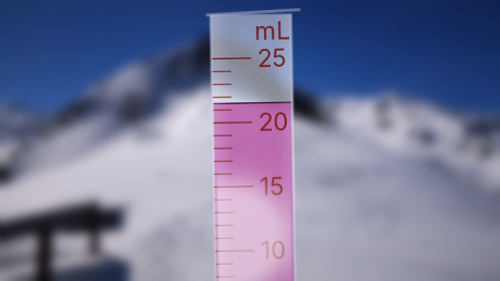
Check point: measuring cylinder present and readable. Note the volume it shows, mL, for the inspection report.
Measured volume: 21.5 mL
